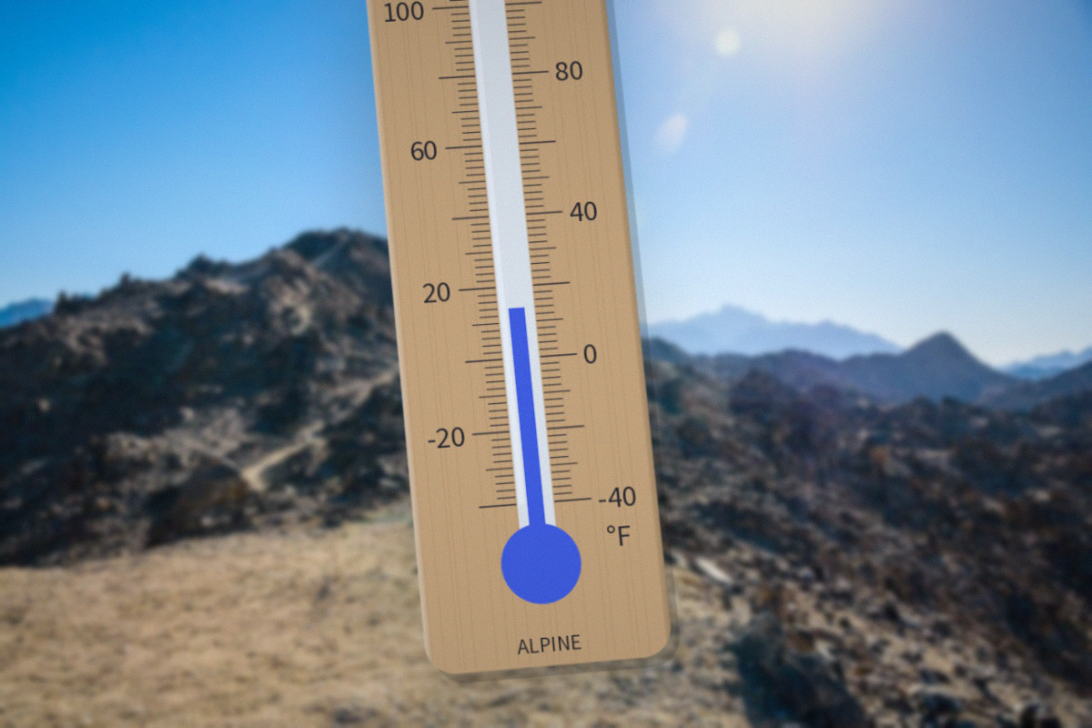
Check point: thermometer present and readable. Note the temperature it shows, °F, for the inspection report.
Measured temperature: 14 °F
